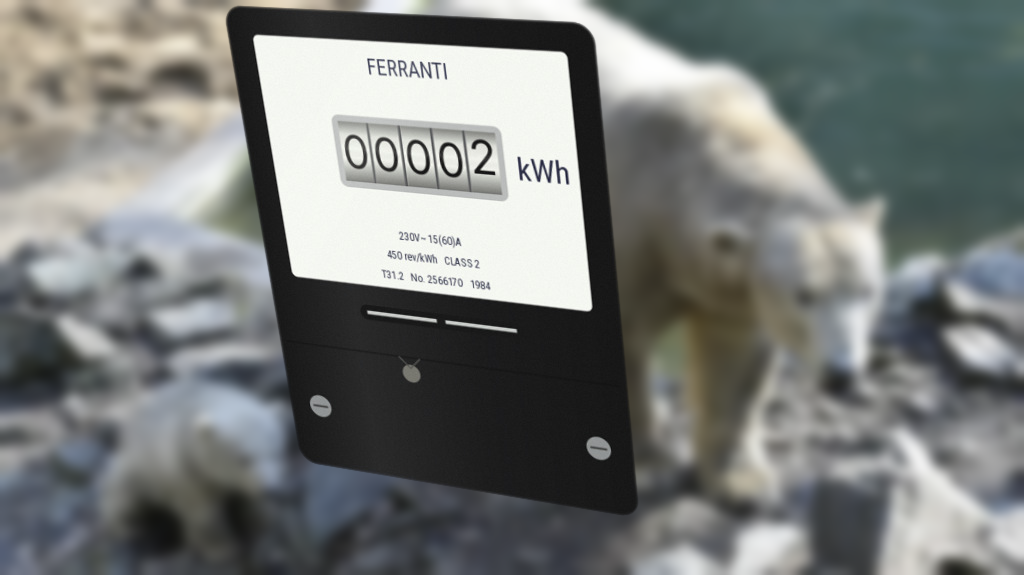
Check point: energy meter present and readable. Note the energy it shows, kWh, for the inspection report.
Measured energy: 2 kWh
